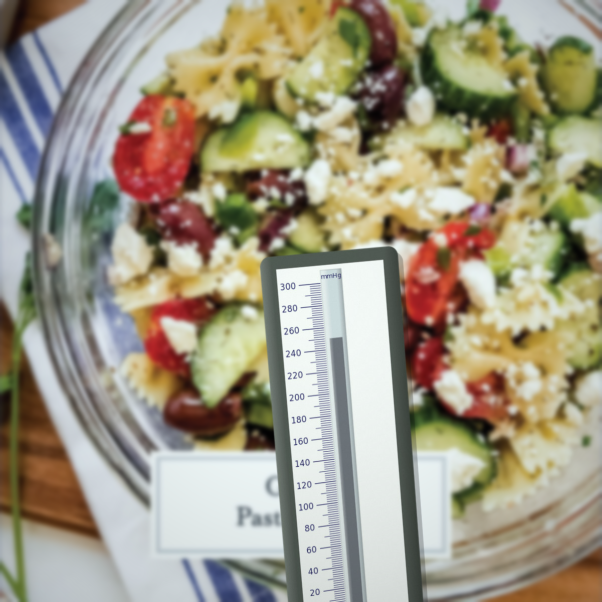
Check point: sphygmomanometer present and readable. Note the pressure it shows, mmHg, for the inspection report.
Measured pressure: 250 mmHg
